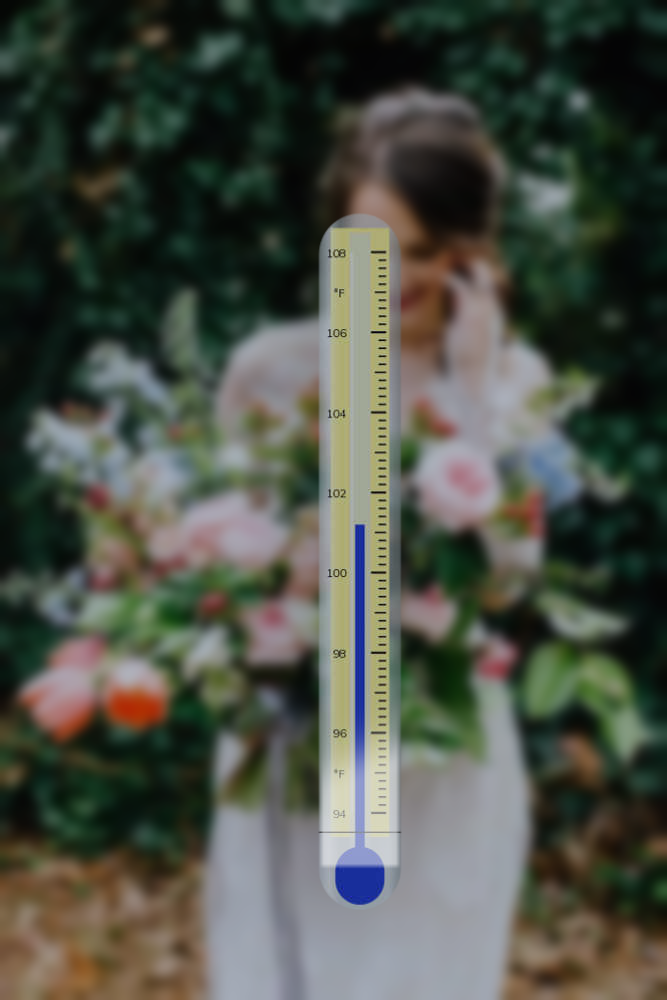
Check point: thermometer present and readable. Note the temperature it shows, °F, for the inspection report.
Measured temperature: 101.2 °F
